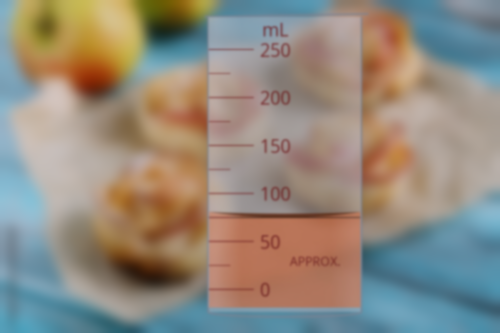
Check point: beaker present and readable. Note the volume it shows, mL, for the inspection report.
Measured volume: 75 mL
